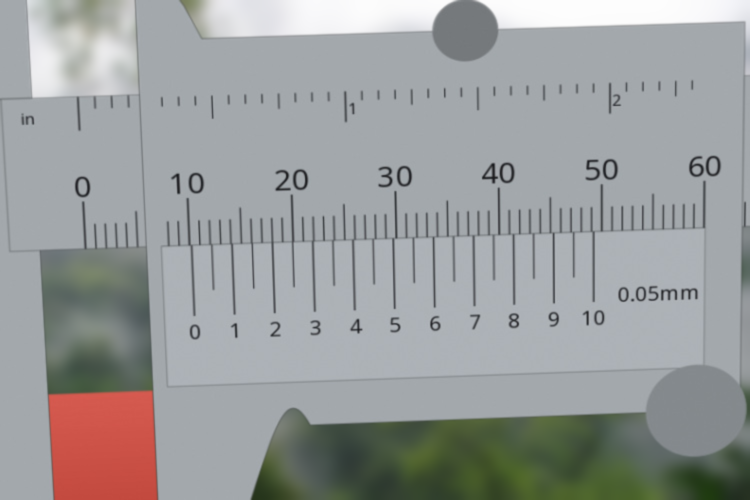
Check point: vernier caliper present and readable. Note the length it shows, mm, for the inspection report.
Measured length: 10.2 mm
